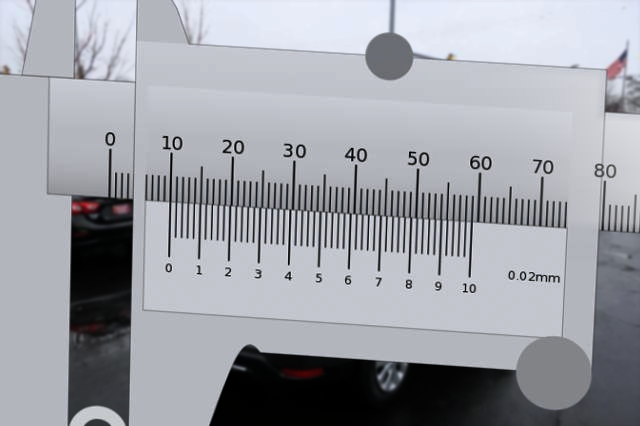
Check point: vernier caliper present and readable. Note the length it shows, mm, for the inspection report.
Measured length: 10.0 mm
